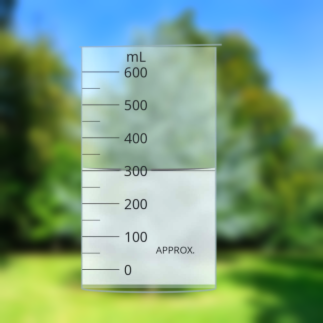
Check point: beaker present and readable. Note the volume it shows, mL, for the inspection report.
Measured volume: 300 mL
